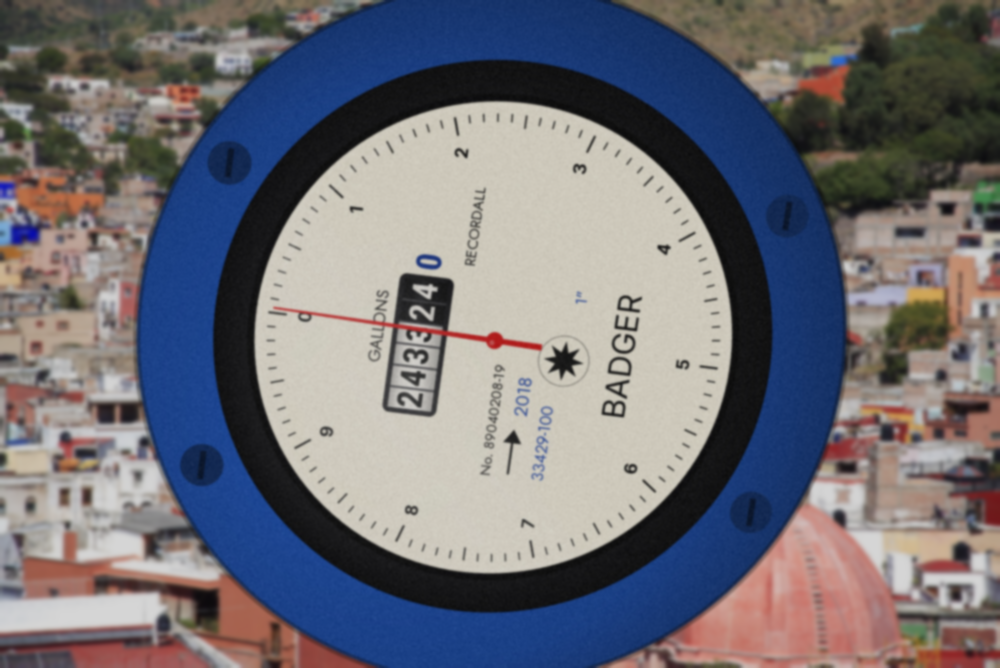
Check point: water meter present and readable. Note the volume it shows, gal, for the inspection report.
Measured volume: 2433240.0 gal
